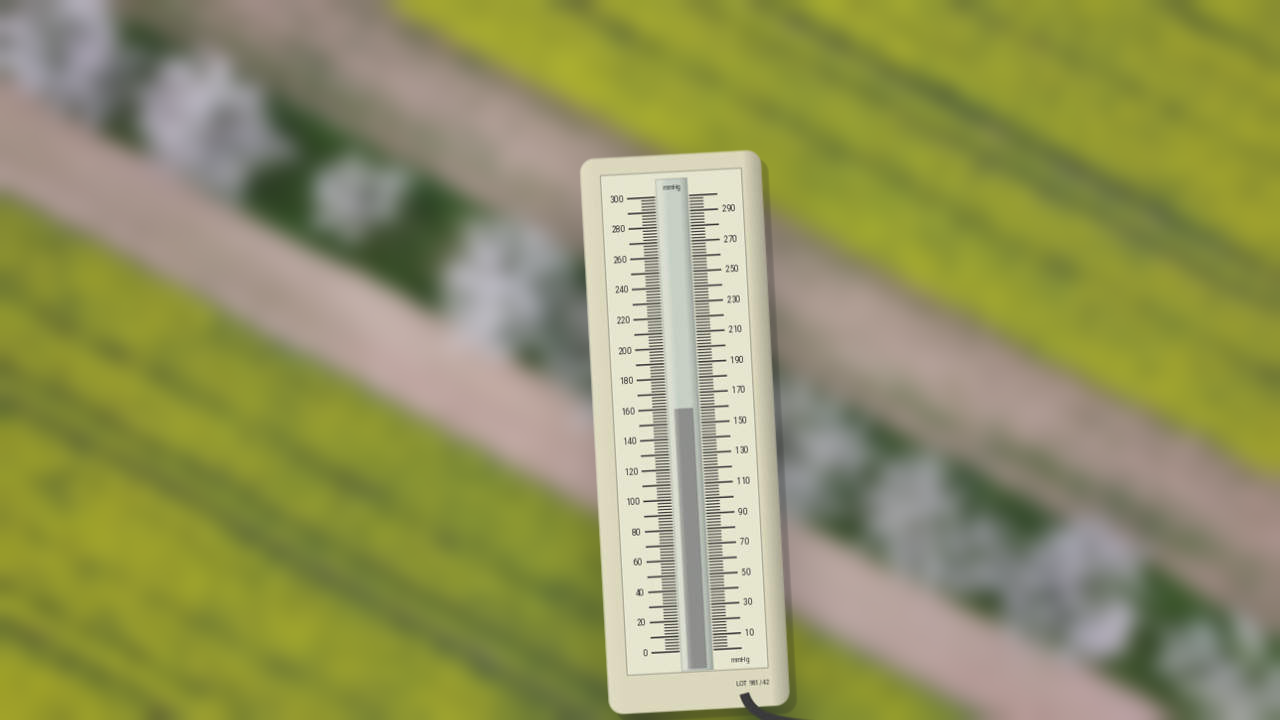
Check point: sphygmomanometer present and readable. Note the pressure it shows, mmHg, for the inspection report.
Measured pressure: 160 mmHg
